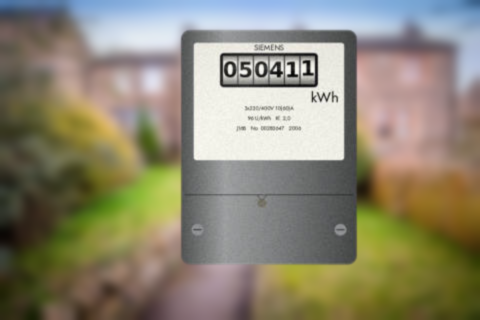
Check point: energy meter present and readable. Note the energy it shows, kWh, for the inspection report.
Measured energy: 50411 kWh
